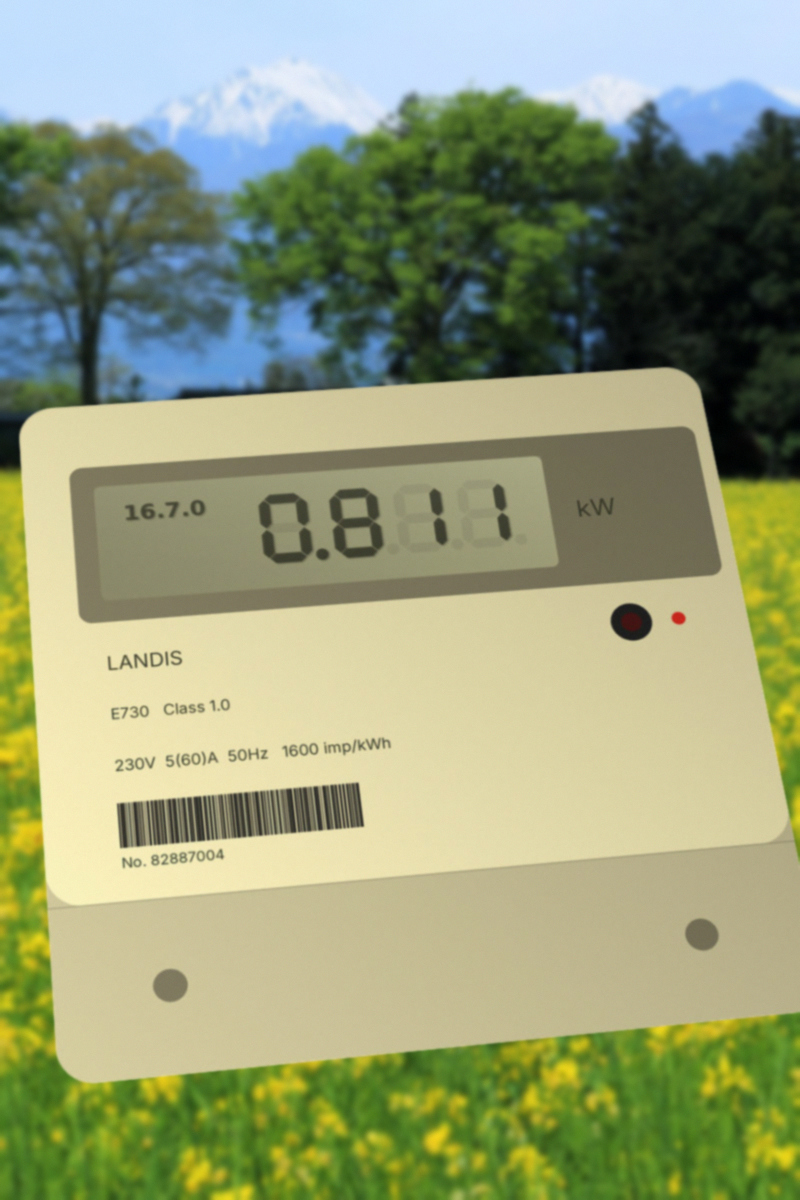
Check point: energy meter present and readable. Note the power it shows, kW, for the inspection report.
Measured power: 0.811 kW
